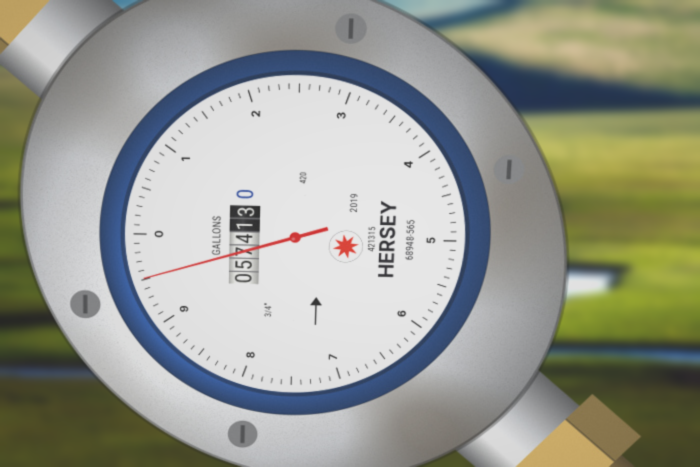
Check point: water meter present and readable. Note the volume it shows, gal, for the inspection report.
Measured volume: 574129.5 gal
